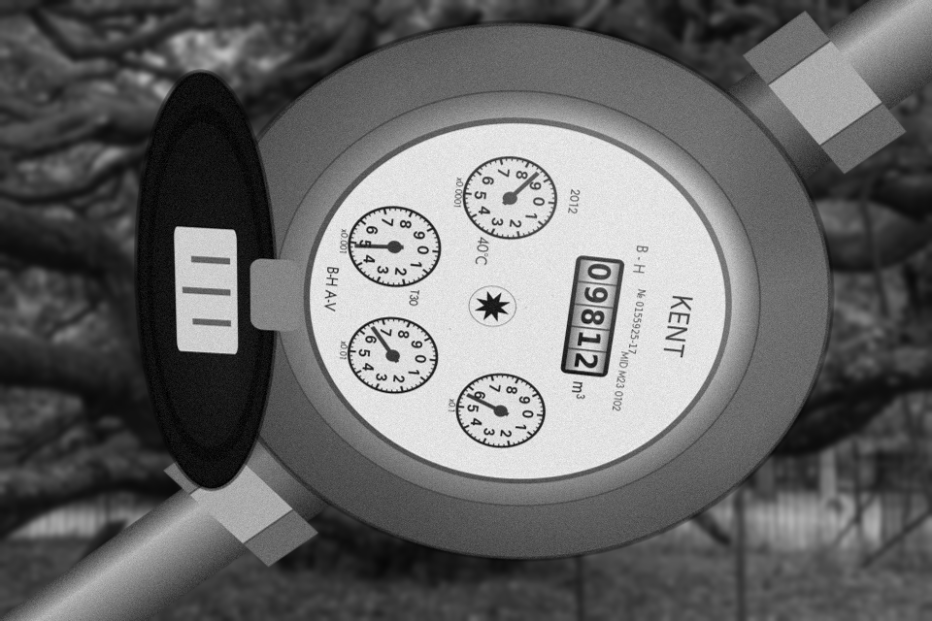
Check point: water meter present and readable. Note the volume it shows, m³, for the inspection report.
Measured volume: 9812.5648 m³
